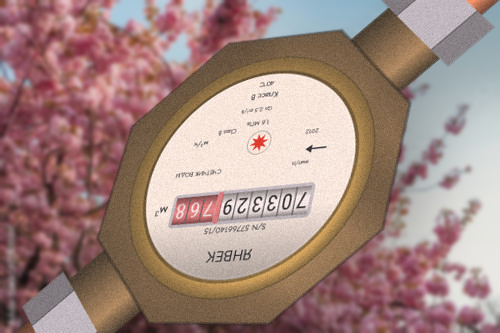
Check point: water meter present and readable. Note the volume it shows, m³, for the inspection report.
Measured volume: 703329.768 m³
